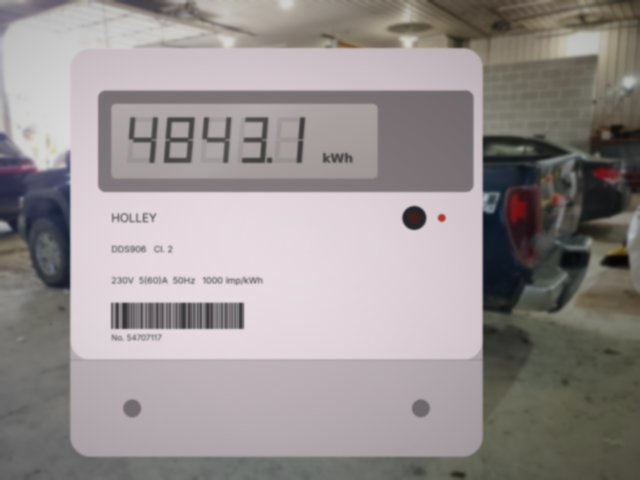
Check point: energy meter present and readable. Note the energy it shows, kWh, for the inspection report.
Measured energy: 4843.1 kWh
